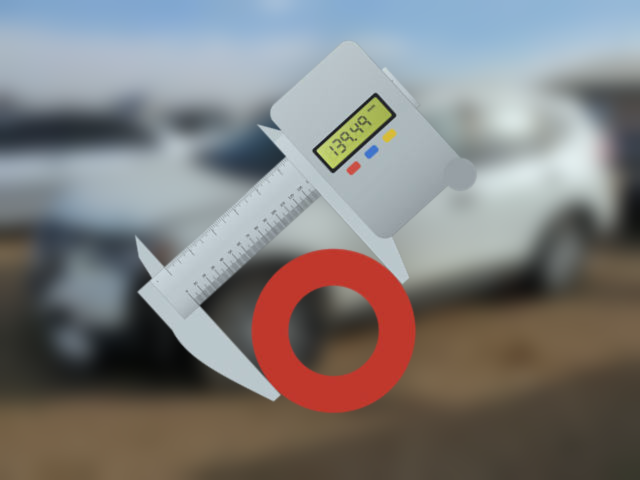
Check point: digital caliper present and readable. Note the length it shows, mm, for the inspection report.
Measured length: 139.49 mm
